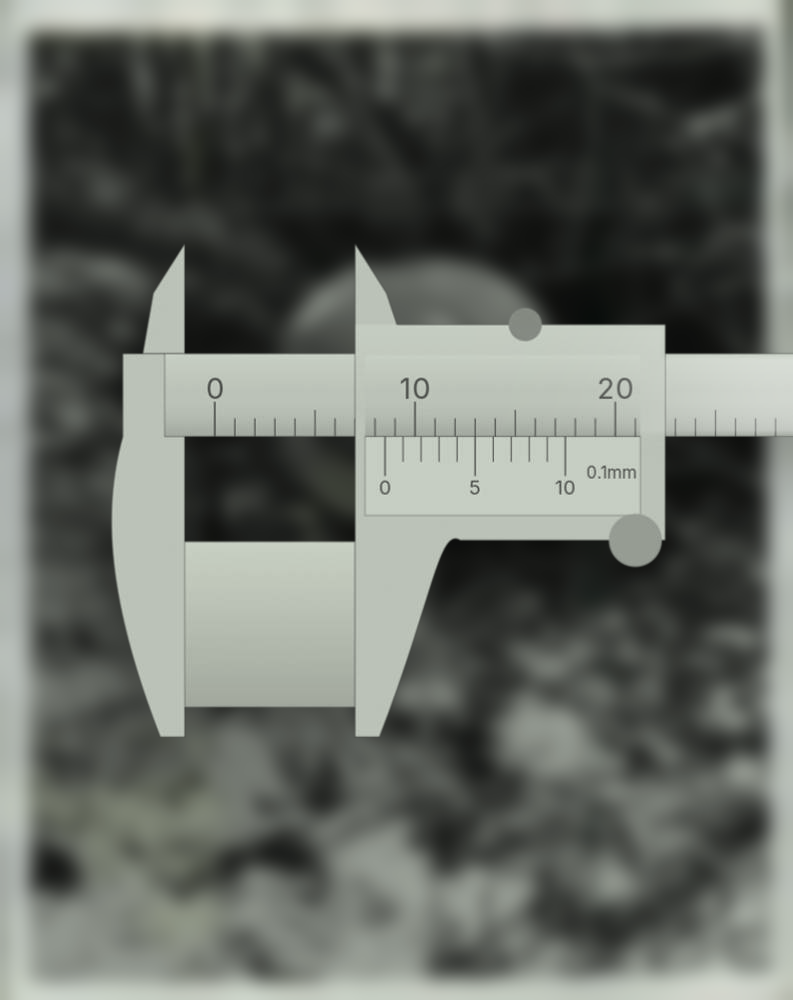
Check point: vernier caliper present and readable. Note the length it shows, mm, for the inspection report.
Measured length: 8.5 mm
